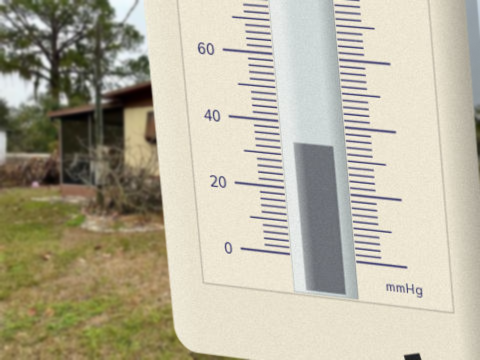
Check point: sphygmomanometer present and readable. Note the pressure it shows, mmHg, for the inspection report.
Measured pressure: 34 mmHg
